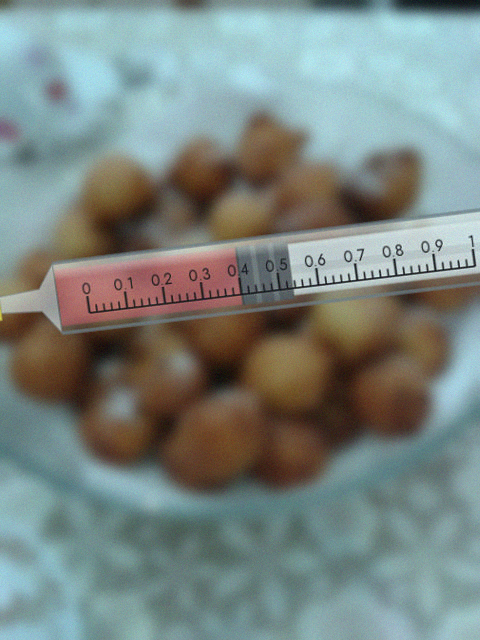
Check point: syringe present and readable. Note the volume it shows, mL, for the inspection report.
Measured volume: 0.4 mL
